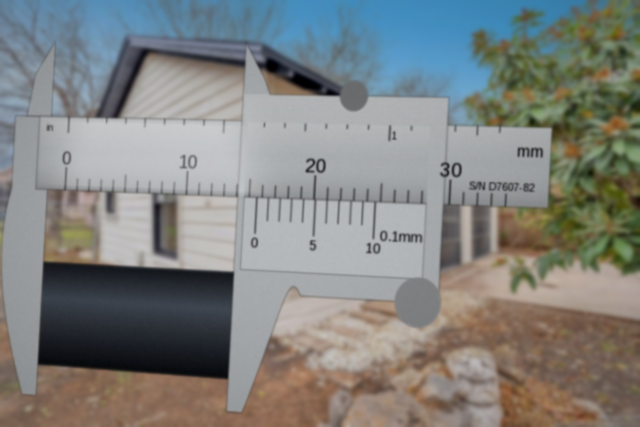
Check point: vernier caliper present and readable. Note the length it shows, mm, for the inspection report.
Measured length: 15.6 mm
